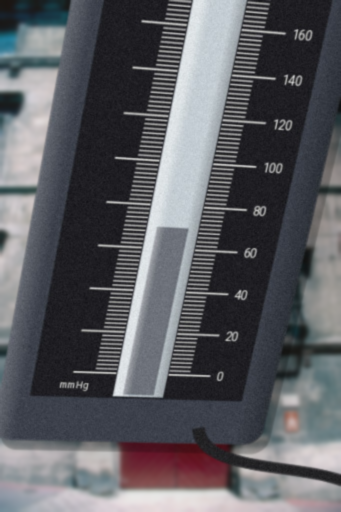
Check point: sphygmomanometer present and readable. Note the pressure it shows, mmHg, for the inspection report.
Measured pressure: 70 mmHg
